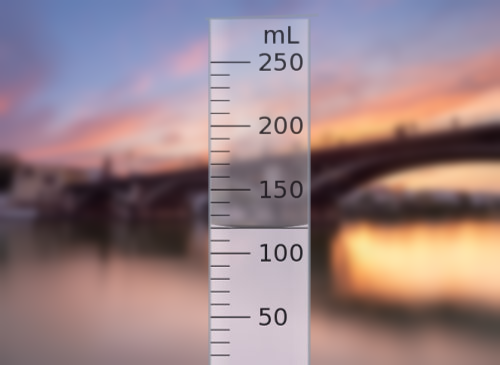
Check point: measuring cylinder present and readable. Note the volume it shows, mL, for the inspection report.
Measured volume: 120 mL
